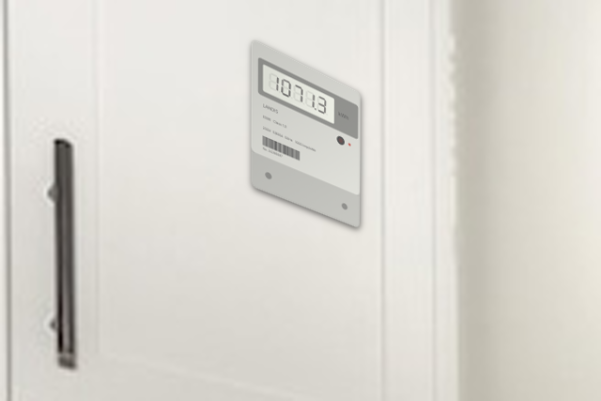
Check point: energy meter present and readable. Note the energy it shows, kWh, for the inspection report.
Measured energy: 1071.3 kWh
